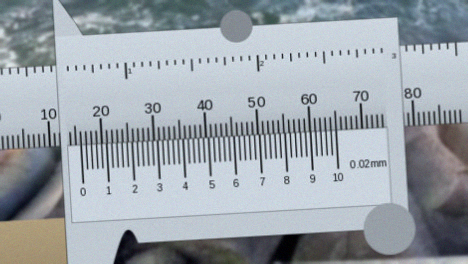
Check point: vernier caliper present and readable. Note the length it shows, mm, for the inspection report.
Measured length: 16.0 mm
